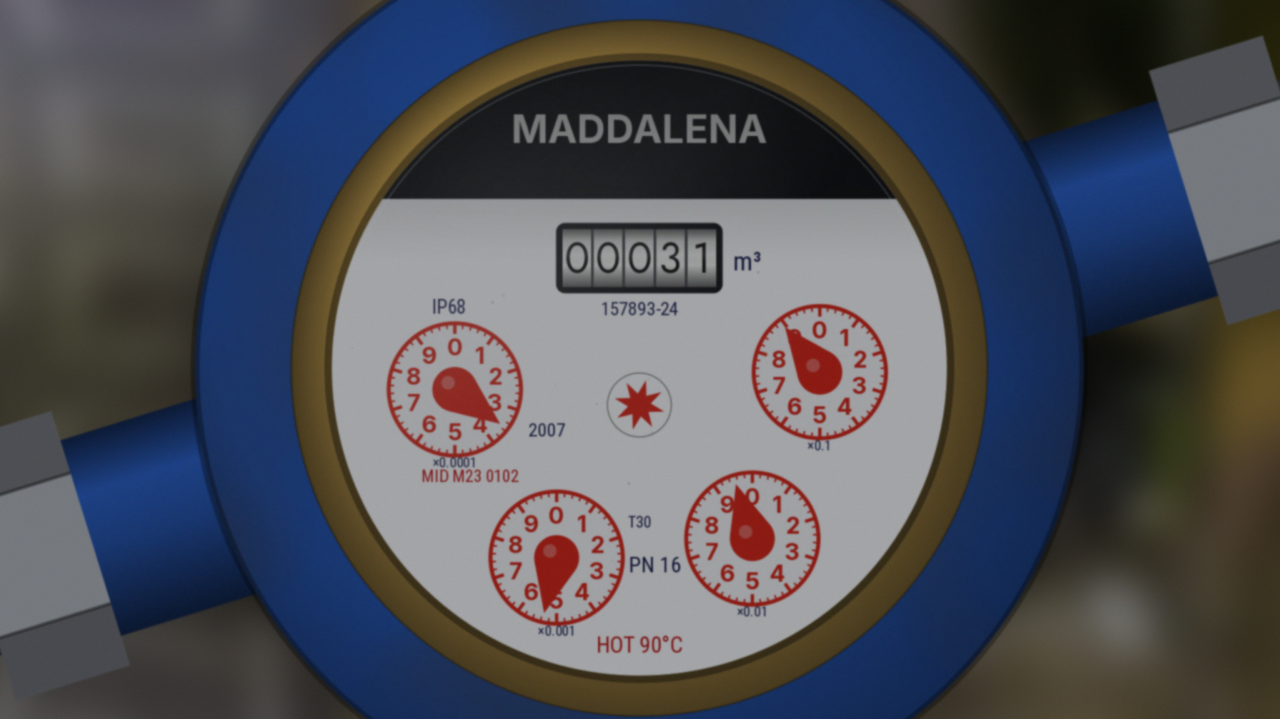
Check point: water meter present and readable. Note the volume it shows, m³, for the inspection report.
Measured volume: 31.8953 m³
